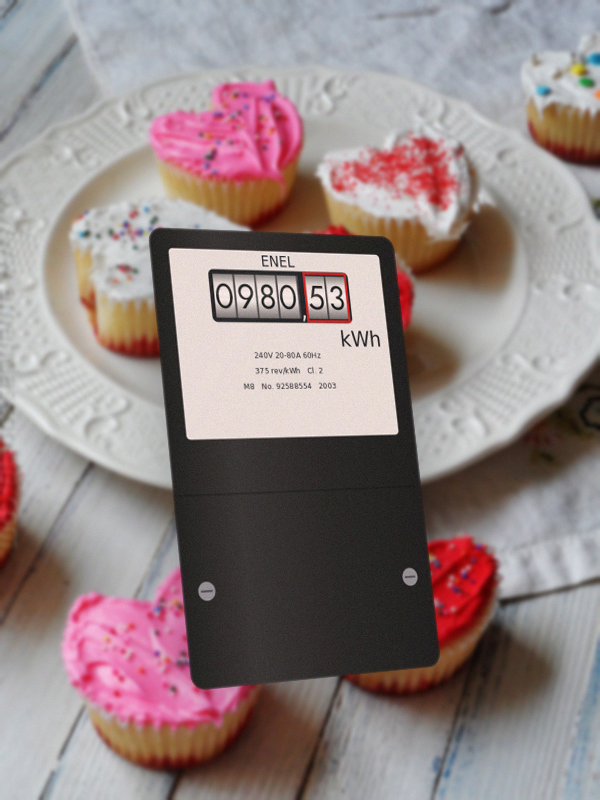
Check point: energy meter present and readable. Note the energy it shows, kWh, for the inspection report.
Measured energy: 980.53 kWh
